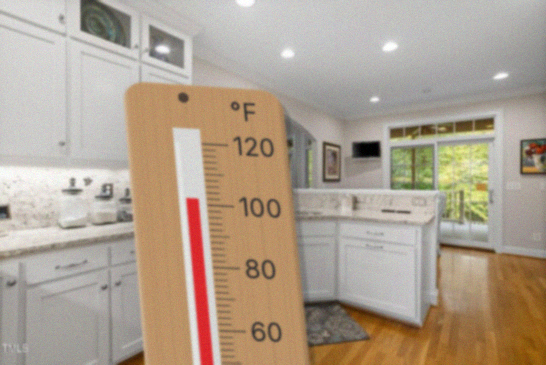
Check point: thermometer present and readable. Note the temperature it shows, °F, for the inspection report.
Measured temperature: 102 °F
